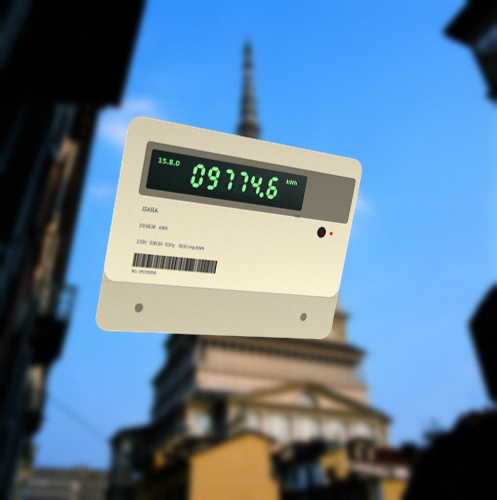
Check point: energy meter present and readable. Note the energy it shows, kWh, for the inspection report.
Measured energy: 9774.6 kWh
